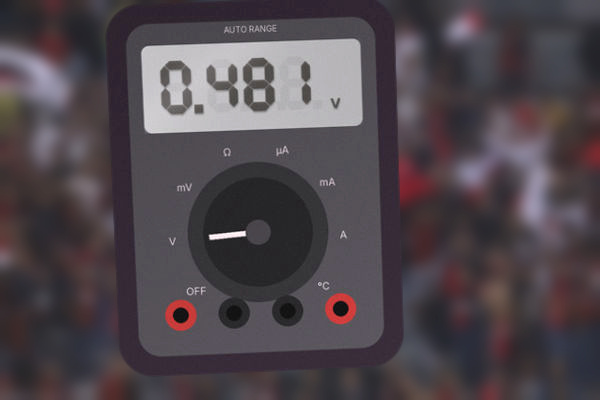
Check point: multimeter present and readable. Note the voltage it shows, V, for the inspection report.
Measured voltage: 0.481 V
